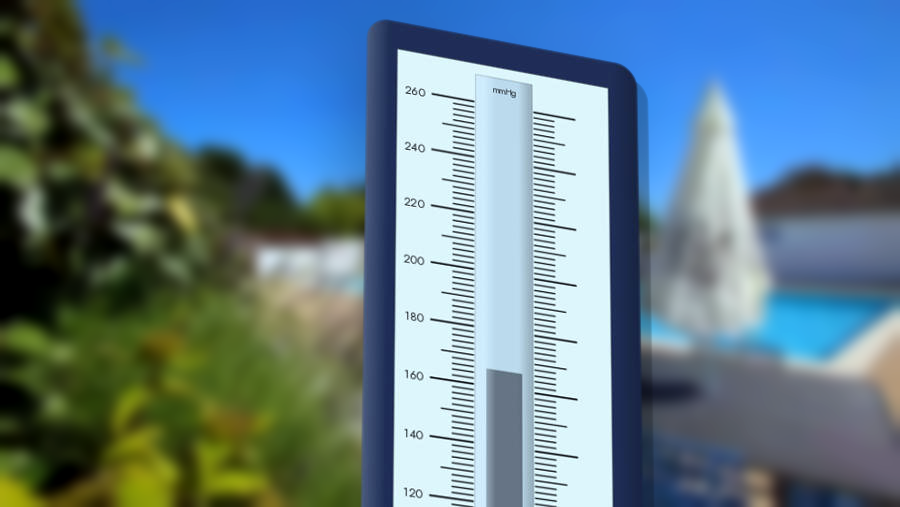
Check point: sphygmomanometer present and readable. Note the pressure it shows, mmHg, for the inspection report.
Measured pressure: 166 mmHg
